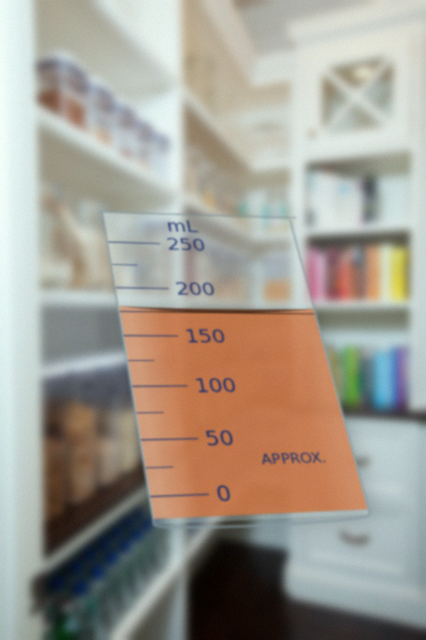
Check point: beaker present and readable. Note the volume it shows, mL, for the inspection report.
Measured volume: 175 mL
